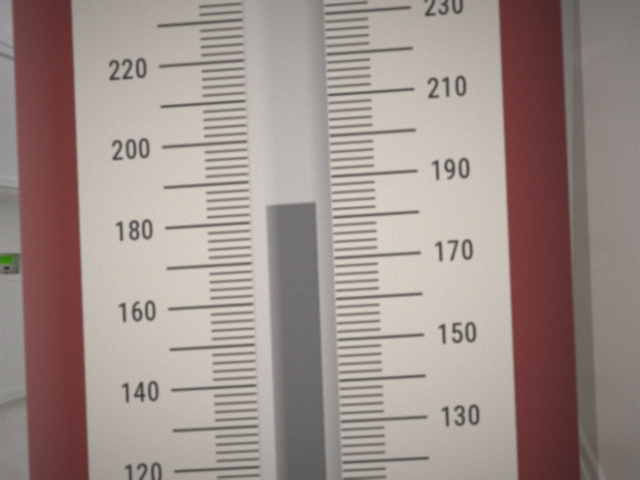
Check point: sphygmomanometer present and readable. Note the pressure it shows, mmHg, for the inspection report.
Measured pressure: 184 mmHg
